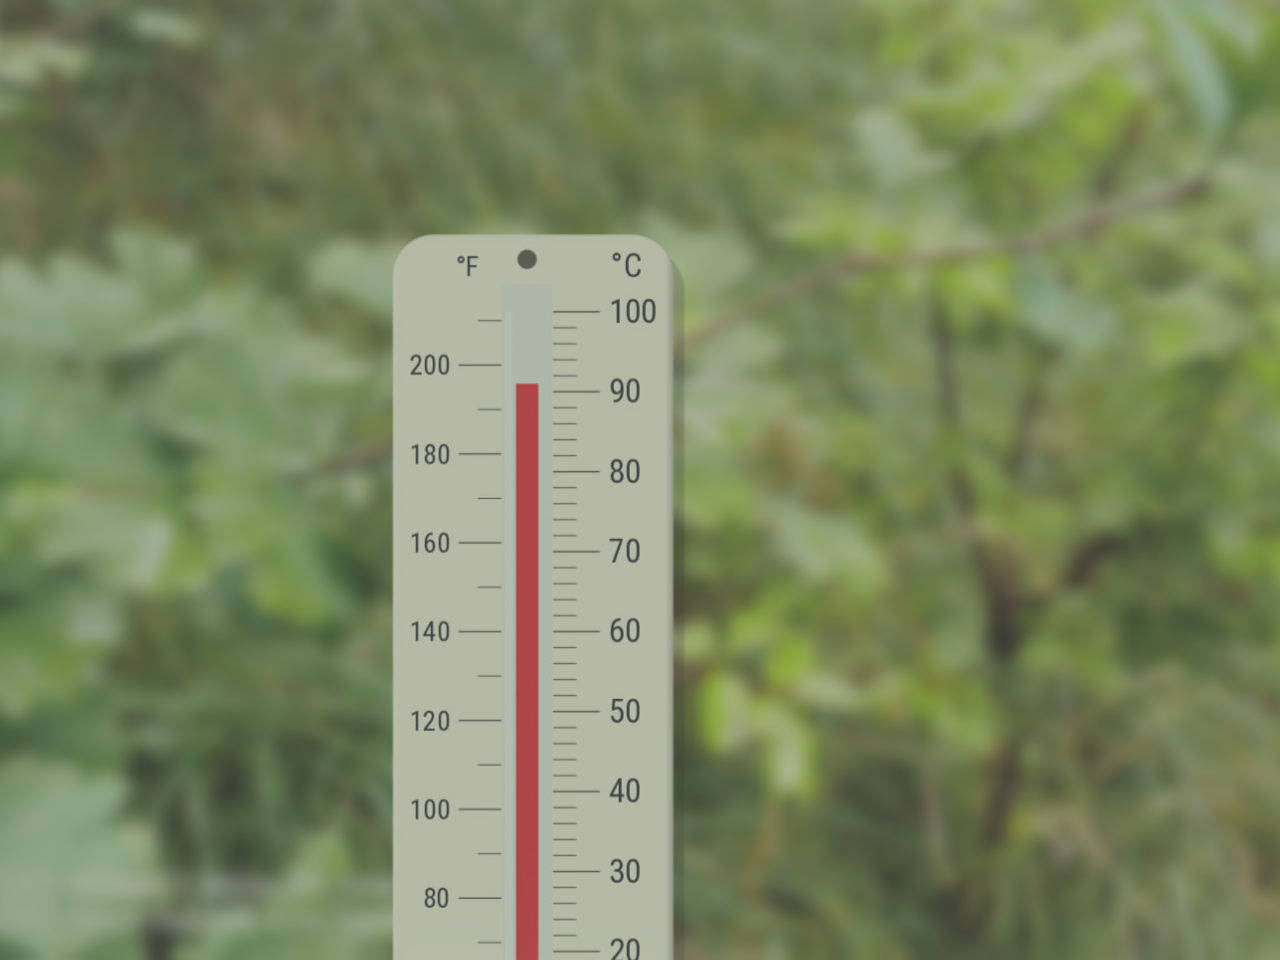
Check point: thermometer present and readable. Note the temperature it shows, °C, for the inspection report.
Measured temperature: 91 °C
